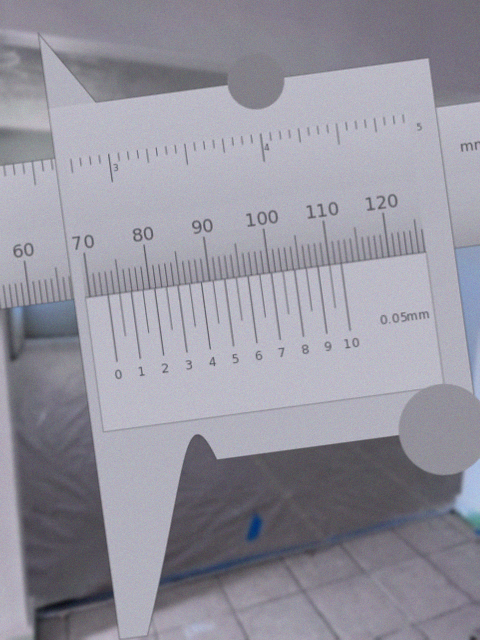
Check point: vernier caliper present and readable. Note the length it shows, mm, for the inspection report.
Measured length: 73.0 mm
